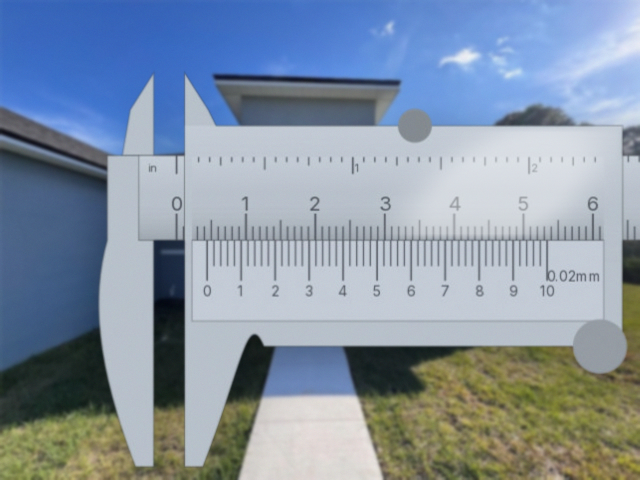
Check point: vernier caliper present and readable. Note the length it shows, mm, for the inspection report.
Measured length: 4.4 mm
